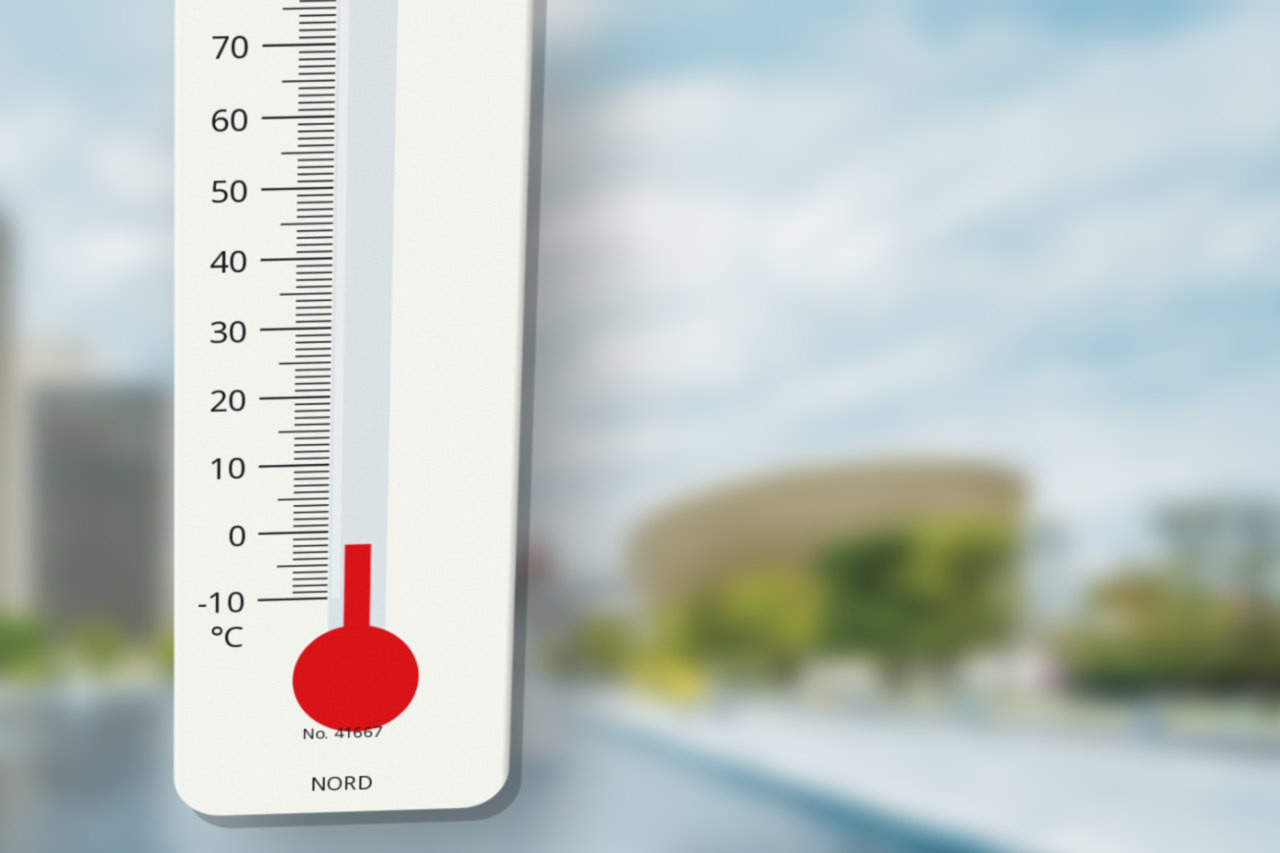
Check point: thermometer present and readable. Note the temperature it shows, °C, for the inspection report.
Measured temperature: -2 °C
